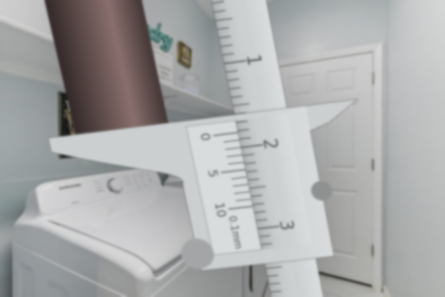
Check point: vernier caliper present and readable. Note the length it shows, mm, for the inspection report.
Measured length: 18.2 mm
